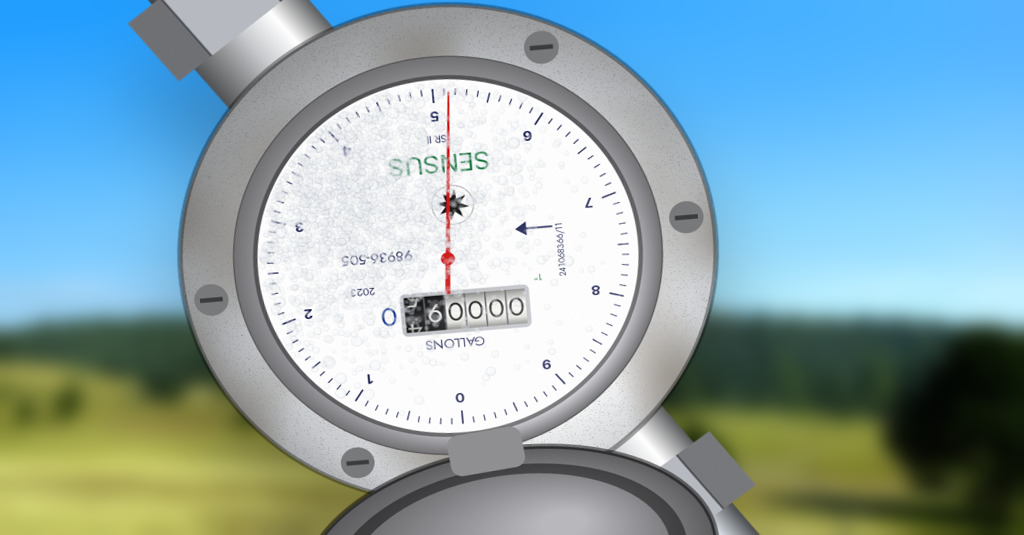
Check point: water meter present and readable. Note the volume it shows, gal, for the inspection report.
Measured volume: 945.1 gal
